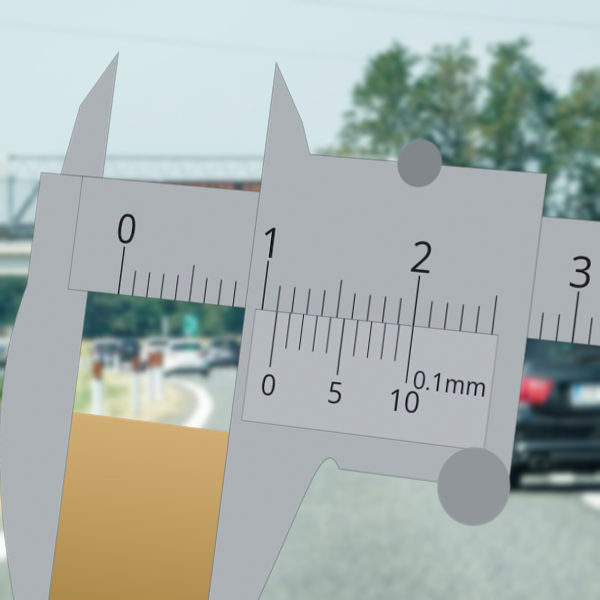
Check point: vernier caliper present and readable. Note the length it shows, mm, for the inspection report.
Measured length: 11.0 mm
